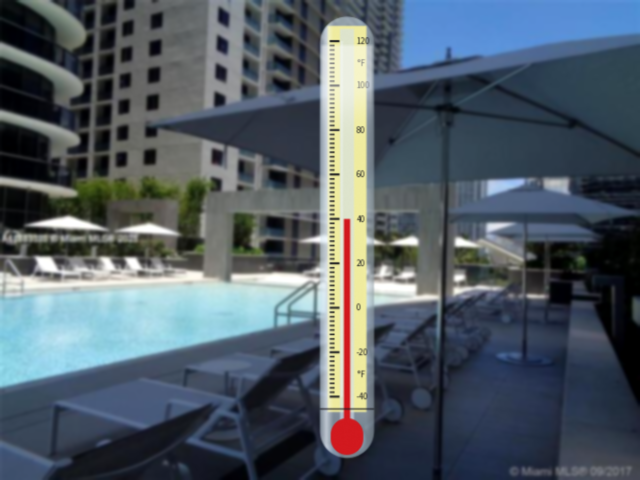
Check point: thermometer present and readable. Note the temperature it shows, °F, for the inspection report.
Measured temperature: 40 °F
